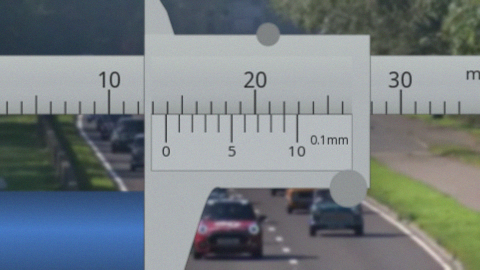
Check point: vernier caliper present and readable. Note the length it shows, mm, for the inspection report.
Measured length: 13.9 mm
